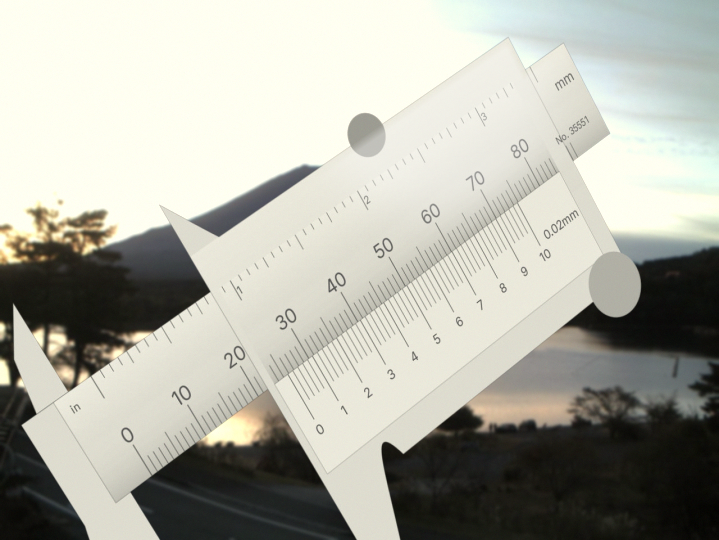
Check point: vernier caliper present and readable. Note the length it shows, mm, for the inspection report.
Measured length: 25.8 mm
